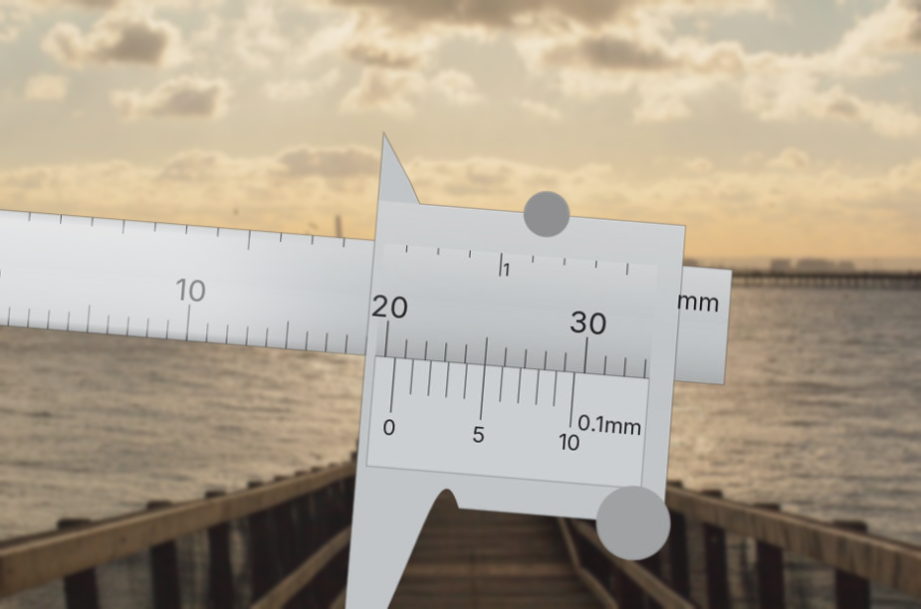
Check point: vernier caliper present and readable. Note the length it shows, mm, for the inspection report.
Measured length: 20.5 mm
